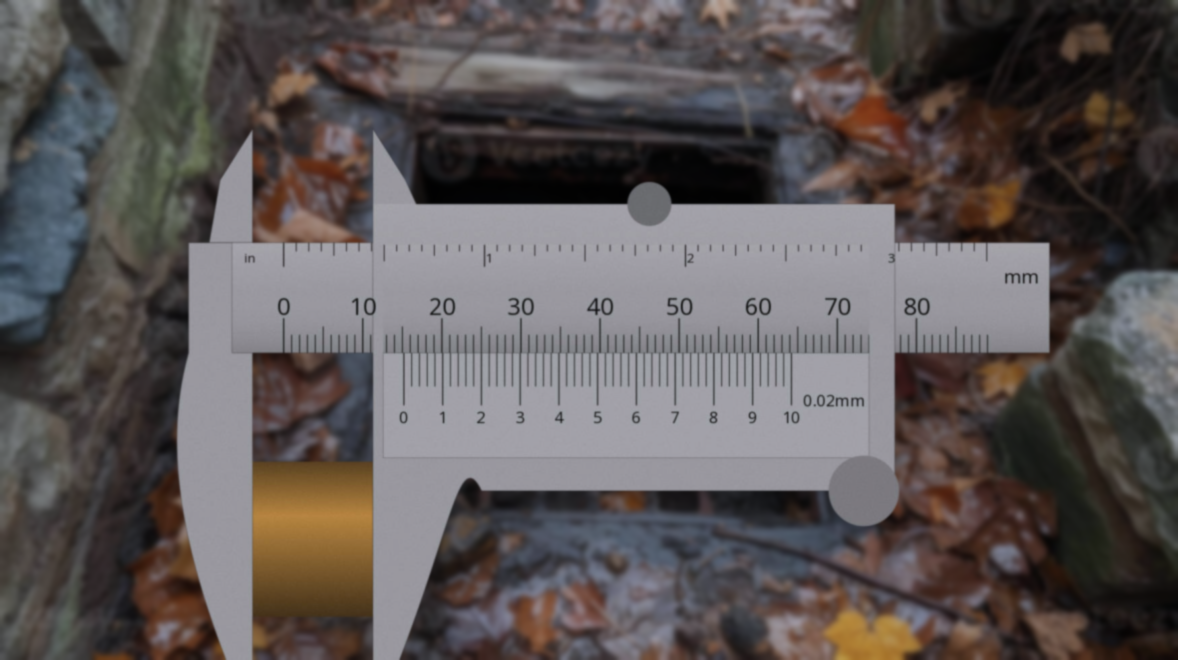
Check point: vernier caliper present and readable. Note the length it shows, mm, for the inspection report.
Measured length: 15.2 mm
